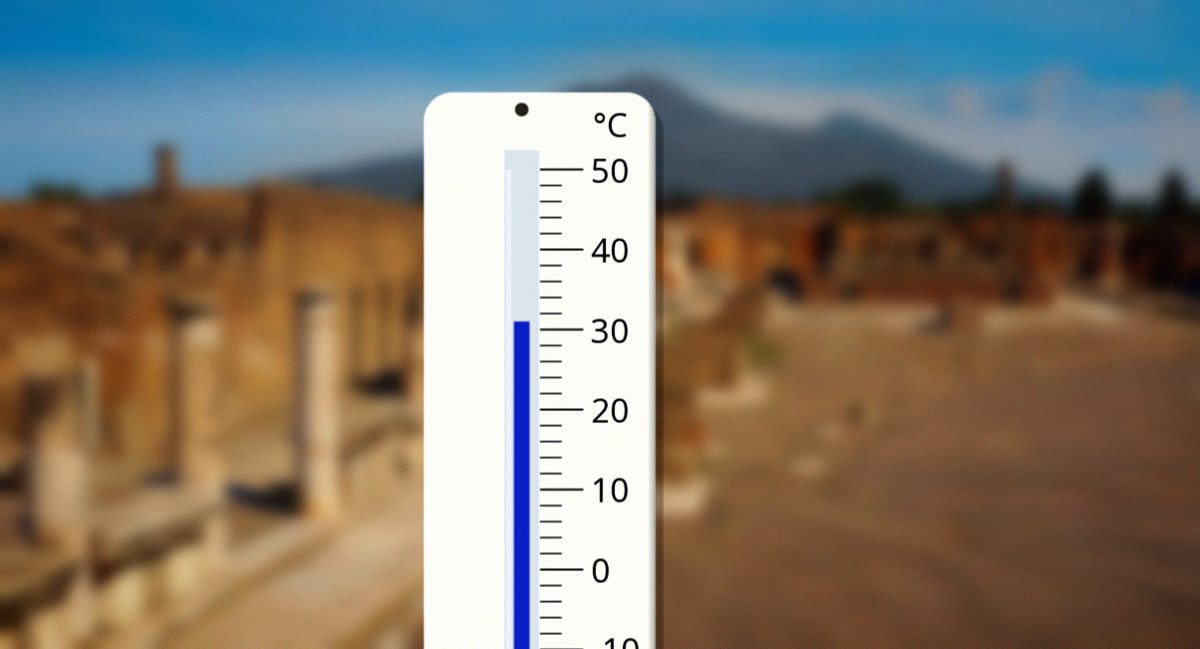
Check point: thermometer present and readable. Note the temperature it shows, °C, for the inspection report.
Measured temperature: 31 °C
